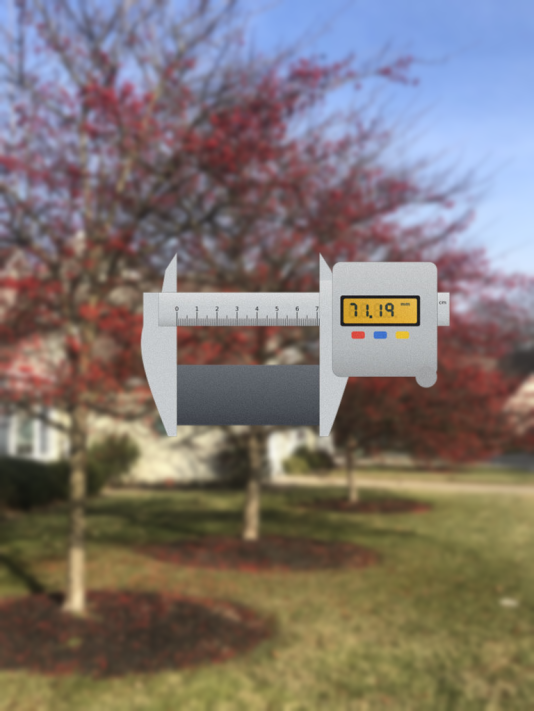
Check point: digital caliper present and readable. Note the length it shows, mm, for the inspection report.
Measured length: 71.19 mm
